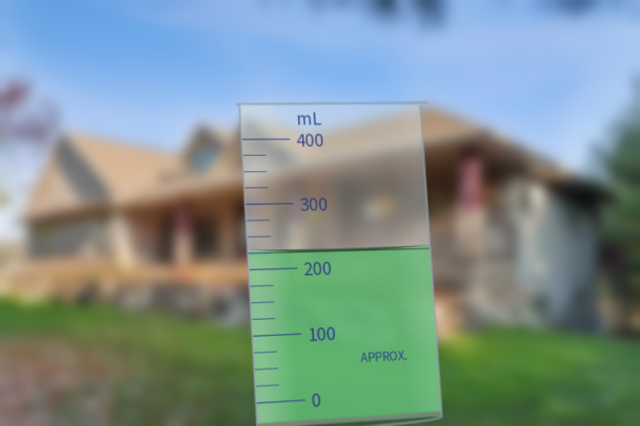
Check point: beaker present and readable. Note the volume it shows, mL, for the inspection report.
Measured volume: 225 mL
